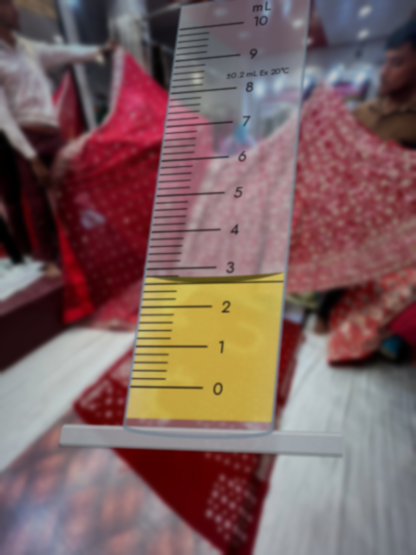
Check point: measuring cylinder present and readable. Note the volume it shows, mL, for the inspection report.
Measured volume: 2.6 mL
